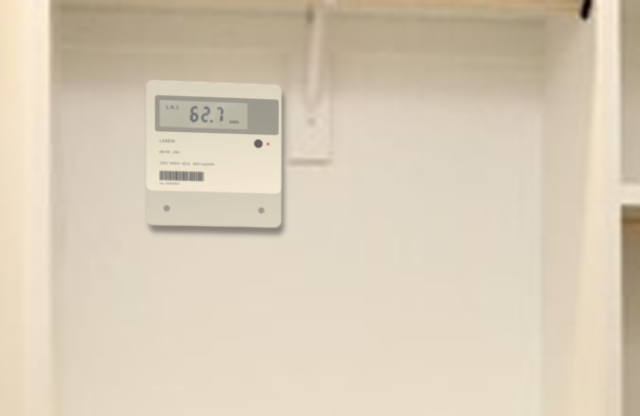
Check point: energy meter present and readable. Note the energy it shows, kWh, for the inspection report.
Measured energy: 62.7 kWh
